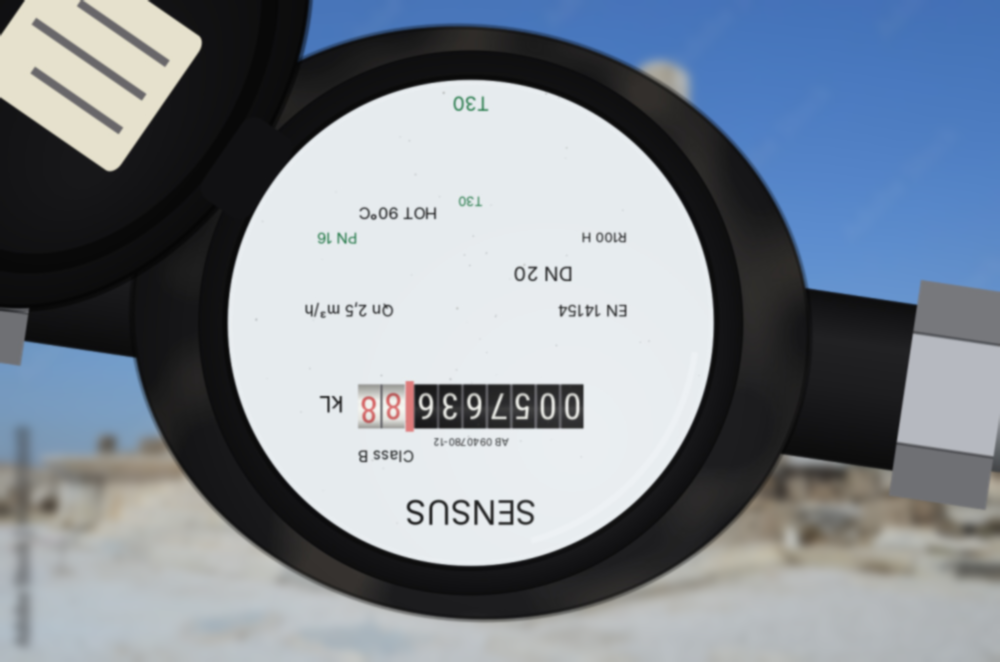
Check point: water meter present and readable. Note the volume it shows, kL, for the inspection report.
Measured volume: 57636.88 kL
